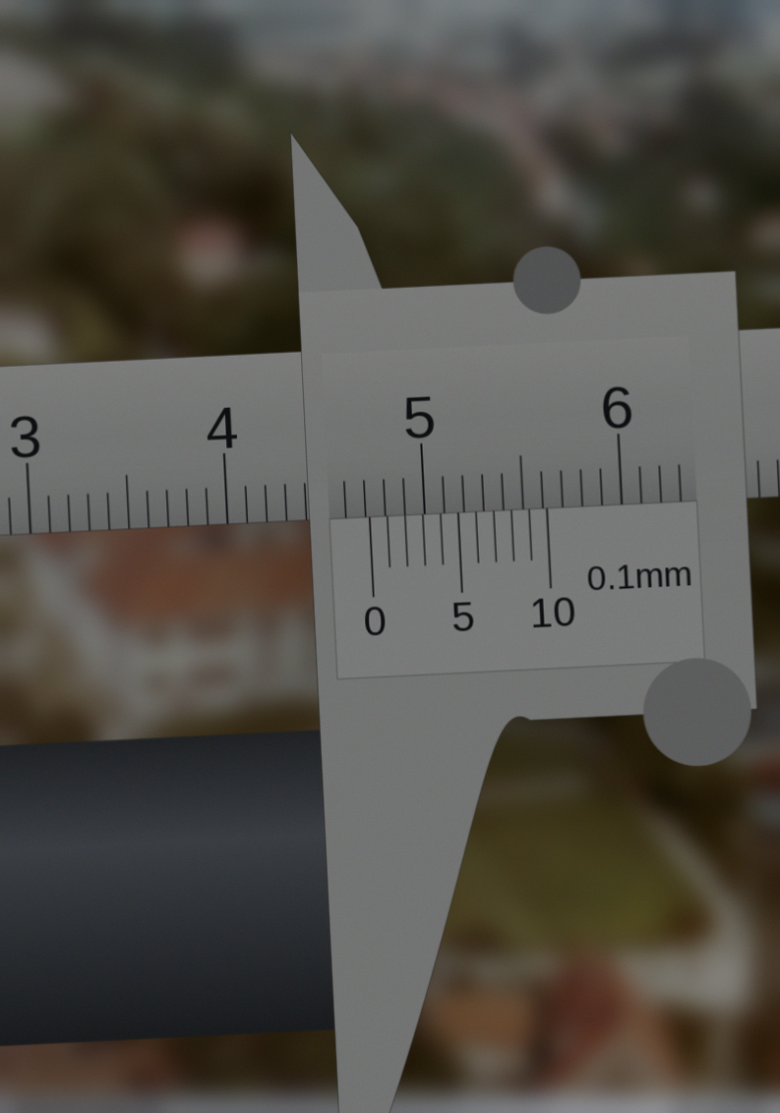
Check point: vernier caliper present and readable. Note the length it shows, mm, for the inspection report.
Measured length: 47.2 mm
